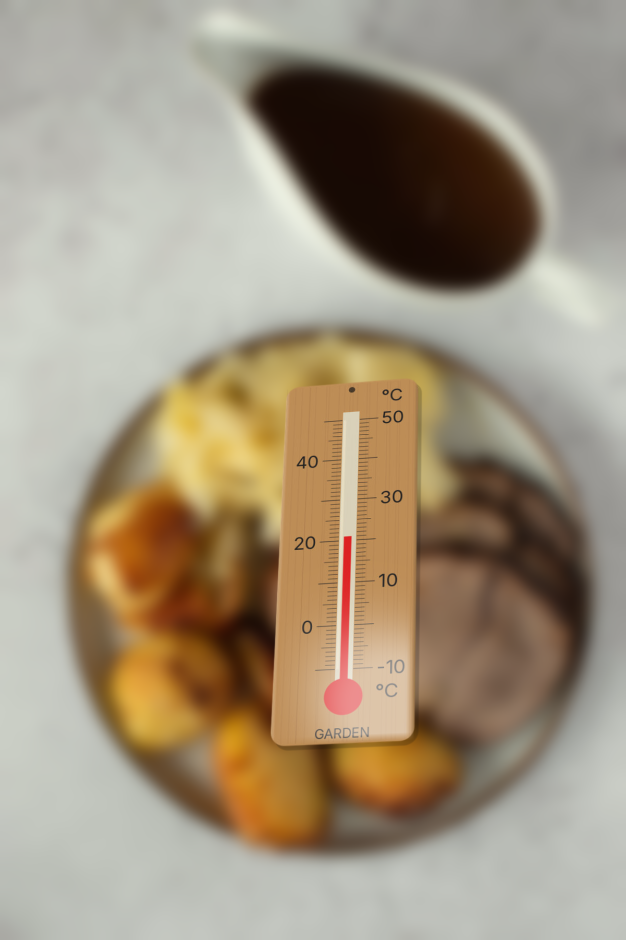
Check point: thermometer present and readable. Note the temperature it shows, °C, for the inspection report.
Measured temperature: 21 °C
